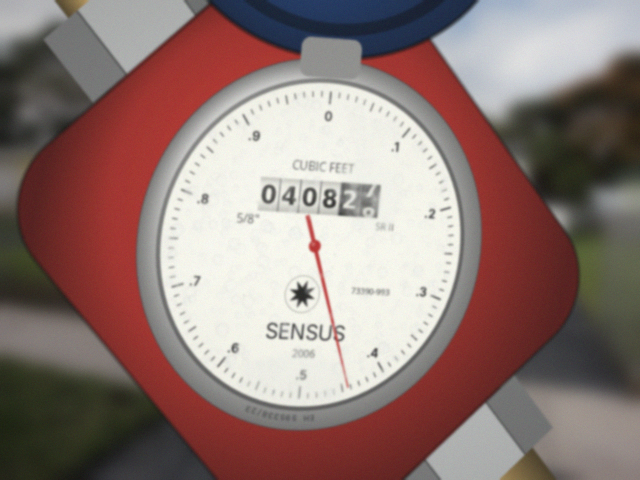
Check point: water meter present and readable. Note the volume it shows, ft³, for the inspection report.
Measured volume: 40827.44 ft³
